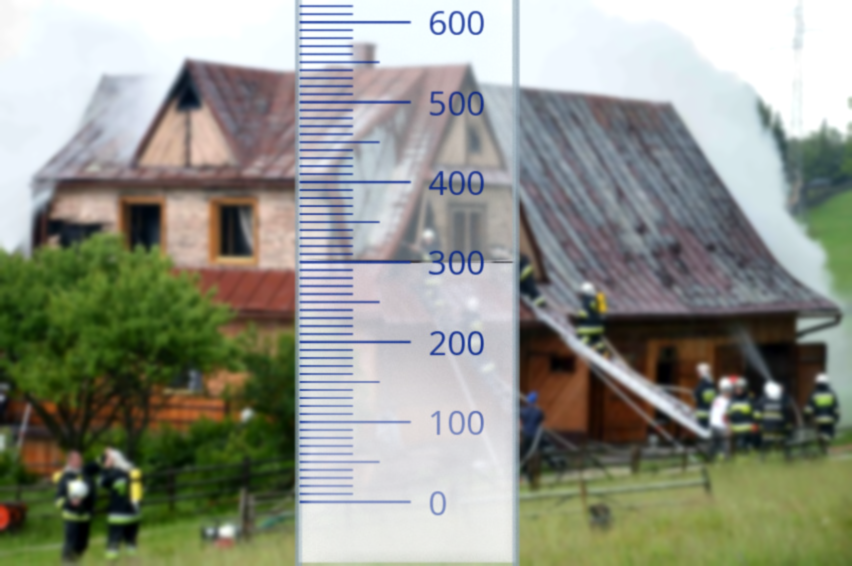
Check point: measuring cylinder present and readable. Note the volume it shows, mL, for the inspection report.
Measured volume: 300 mL
